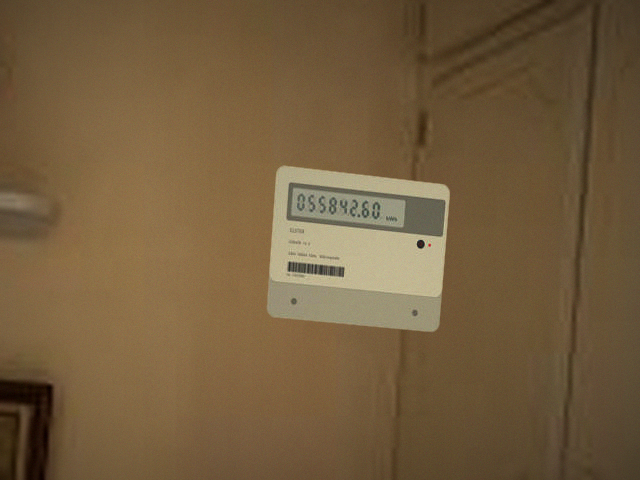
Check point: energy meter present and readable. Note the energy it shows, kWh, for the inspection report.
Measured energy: 55842.60 kWh
